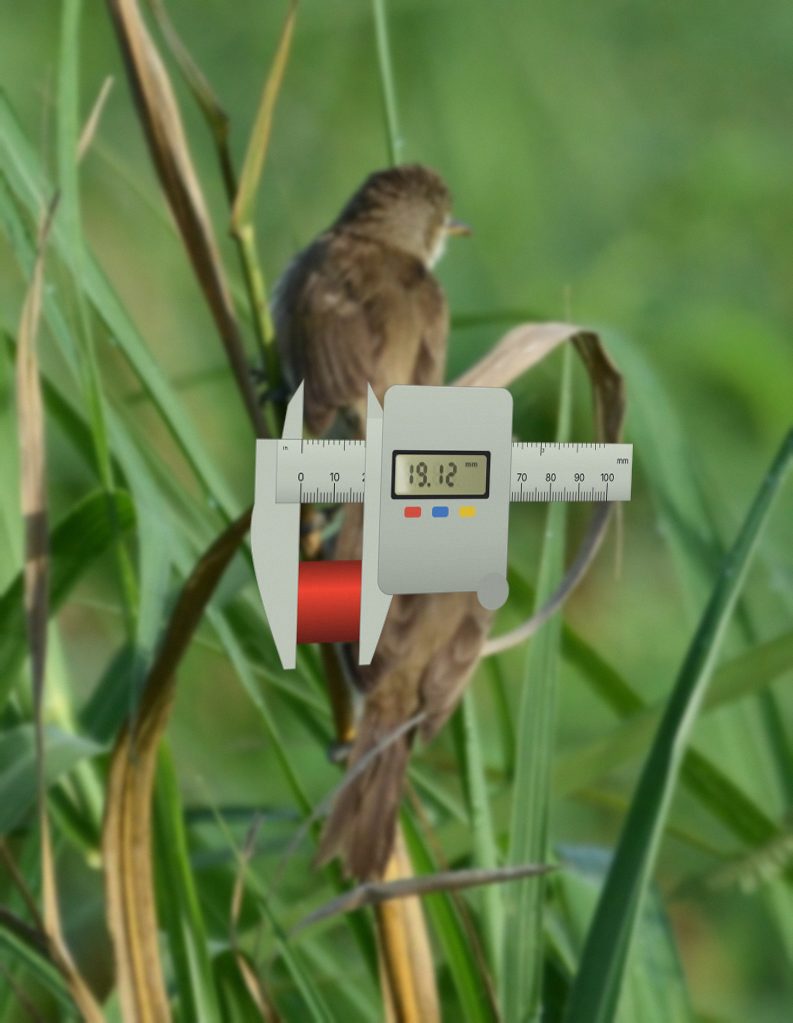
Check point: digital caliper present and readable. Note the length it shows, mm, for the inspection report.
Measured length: 19.12 mm
